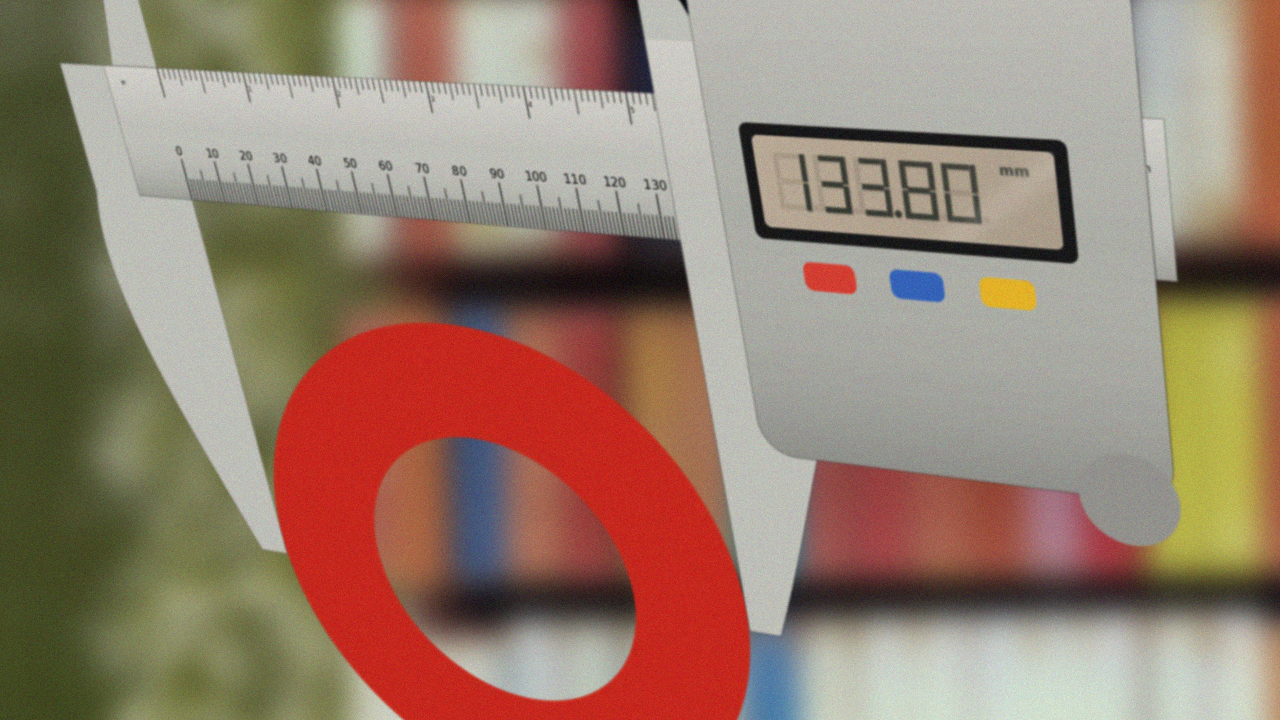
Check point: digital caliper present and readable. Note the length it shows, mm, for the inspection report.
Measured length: 133.80 mm
